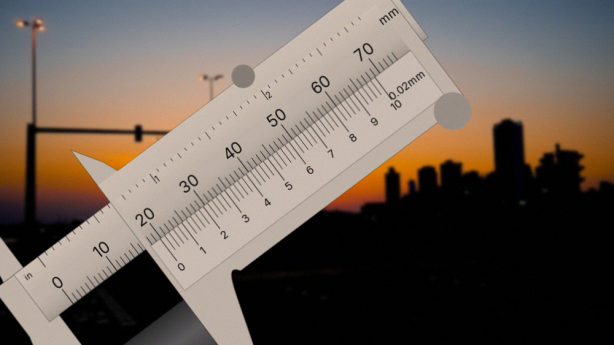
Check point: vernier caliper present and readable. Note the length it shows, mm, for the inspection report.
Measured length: 19.8 mm
